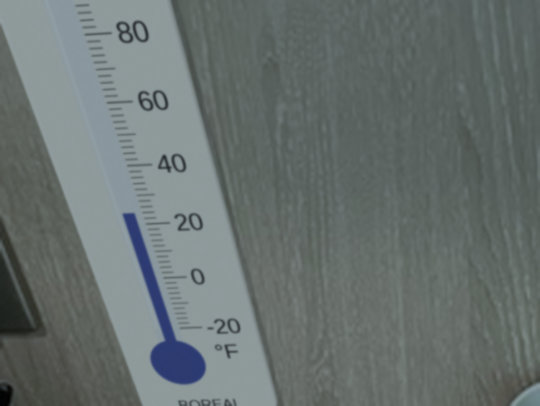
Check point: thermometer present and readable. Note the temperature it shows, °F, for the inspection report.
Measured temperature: 24 °F
